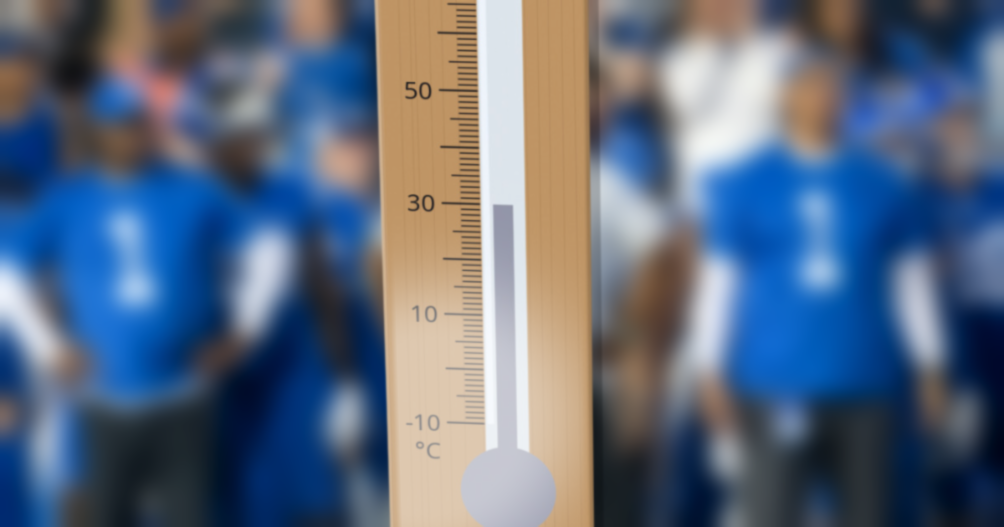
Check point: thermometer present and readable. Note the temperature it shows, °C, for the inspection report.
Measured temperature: 30 °C
